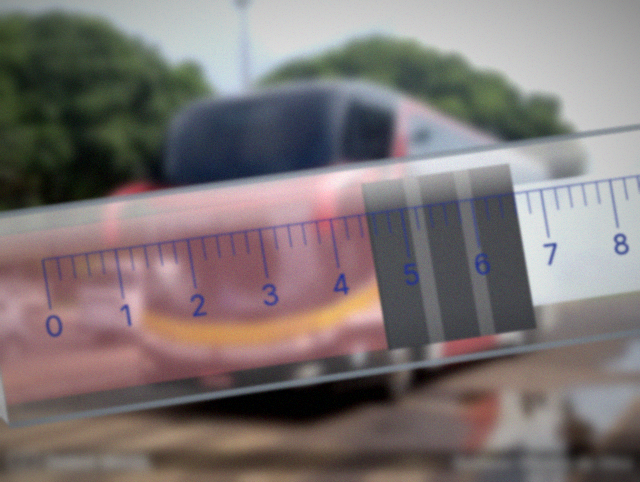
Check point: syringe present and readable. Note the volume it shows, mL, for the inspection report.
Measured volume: 4.5 mL
